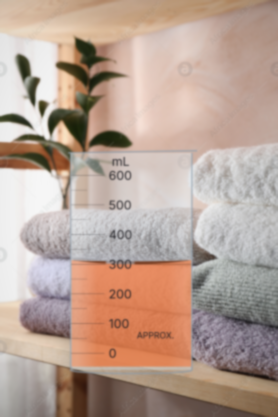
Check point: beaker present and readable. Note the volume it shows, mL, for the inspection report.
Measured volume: 300 mL
